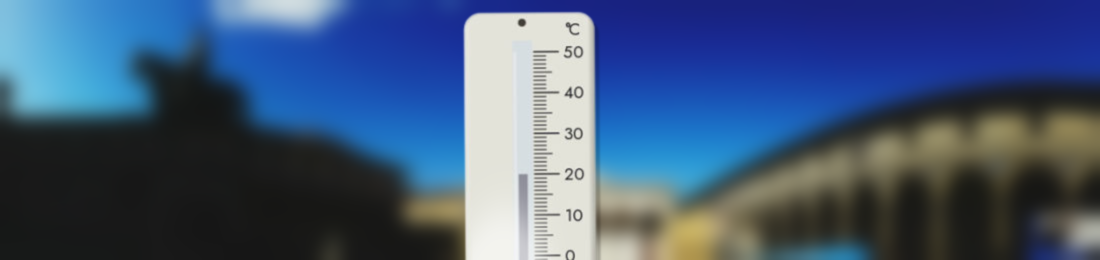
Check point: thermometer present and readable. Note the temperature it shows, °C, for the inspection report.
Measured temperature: 20 °C
